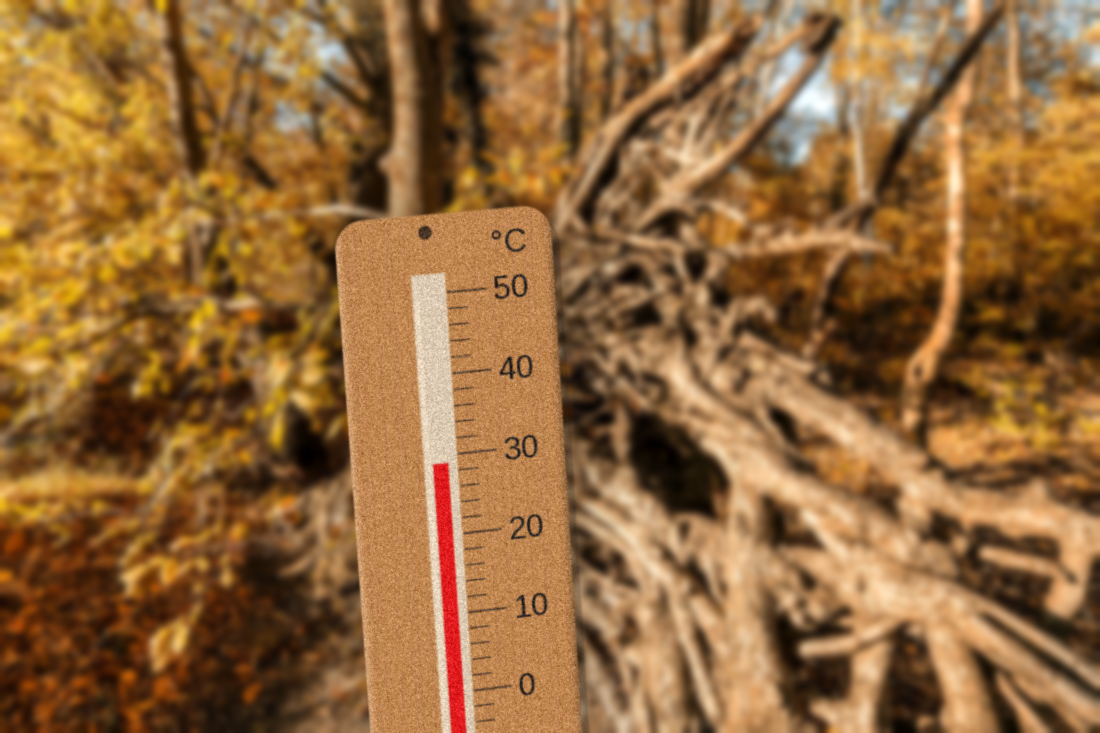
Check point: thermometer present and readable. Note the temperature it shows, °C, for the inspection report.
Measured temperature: 29 °C
